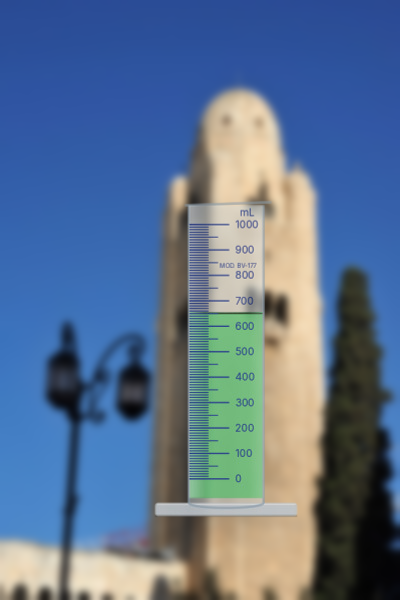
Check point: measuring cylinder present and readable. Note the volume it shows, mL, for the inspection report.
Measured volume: 650 mL
